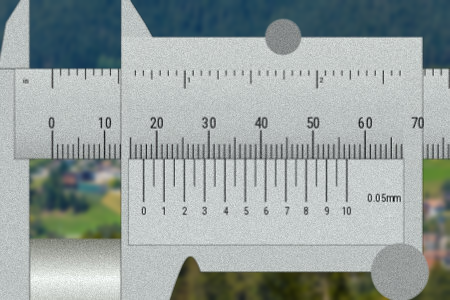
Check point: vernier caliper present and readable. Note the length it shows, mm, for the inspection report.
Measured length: 17.5 mm
